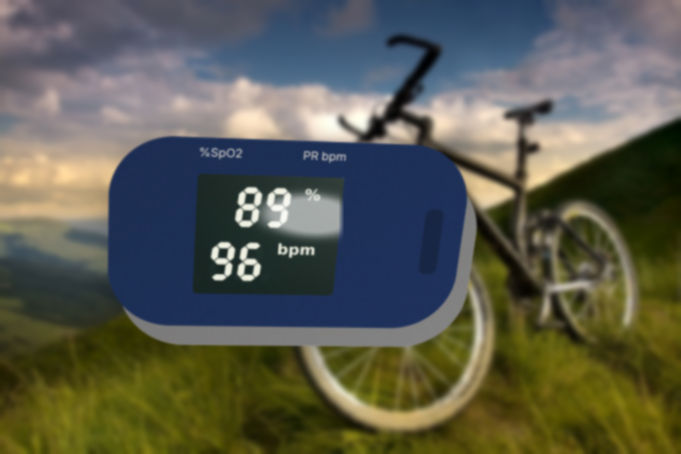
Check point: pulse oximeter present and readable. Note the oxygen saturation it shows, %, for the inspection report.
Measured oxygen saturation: 89 %
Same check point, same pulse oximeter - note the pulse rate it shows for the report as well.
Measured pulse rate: 96 bpm
